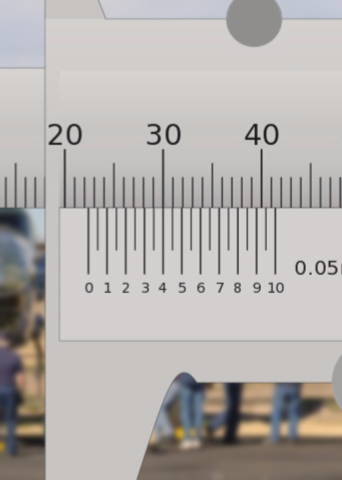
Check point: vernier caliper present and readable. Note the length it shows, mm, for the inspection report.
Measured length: 22.4 mm
